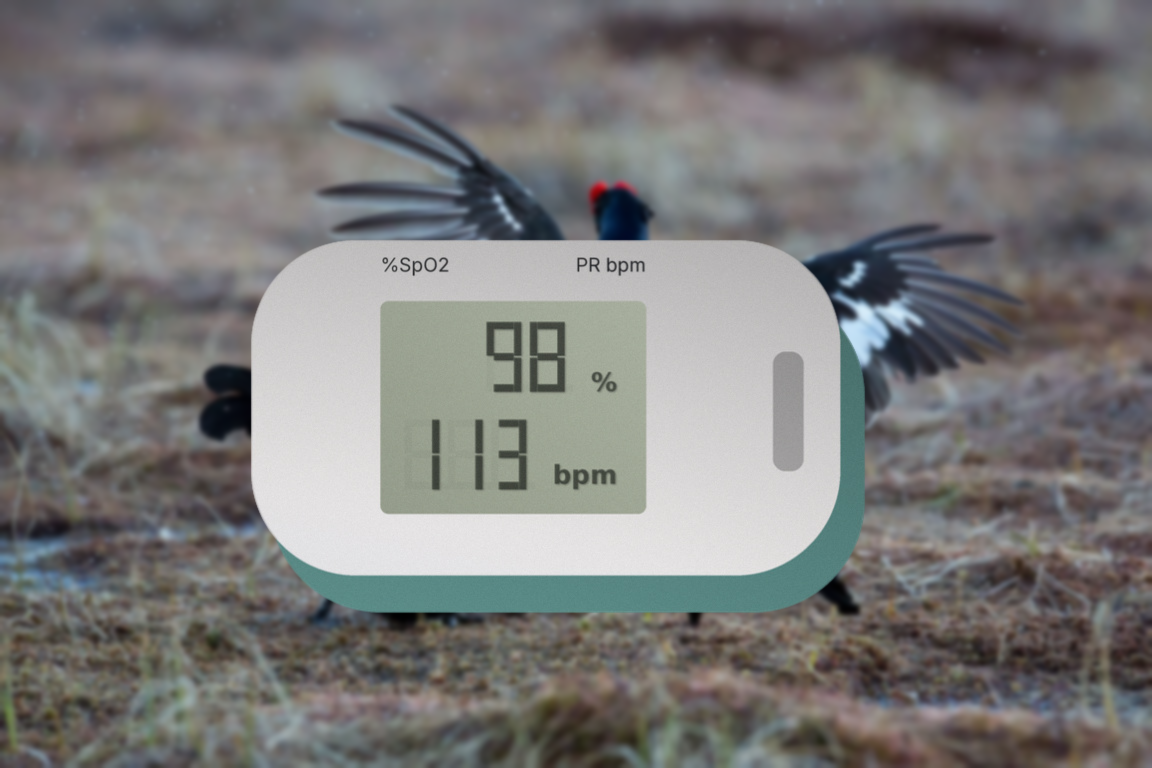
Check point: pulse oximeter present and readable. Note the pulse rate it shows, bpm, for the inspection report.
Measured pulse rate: 113 bpm
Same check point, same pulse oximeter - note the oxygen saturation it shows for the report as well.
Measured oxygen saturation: 98 %
